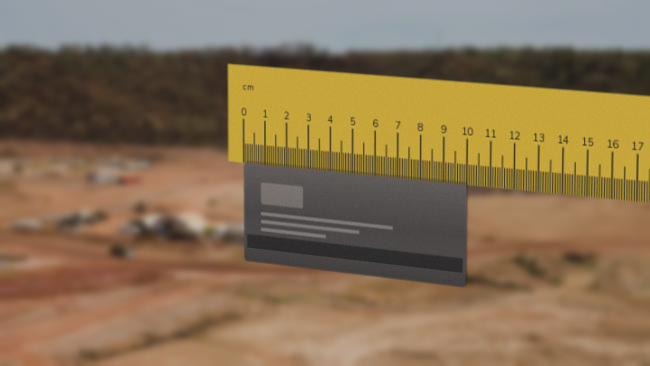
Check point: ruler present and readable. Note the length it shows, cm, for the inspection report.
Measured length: 10 cm
